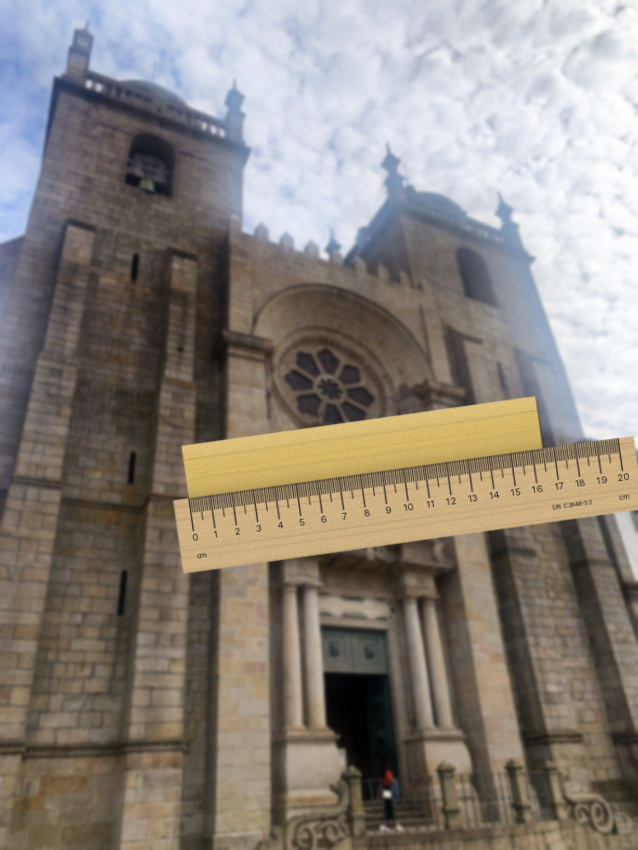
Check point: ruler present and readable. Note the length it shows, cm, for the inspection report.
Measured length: 16.5 cm
